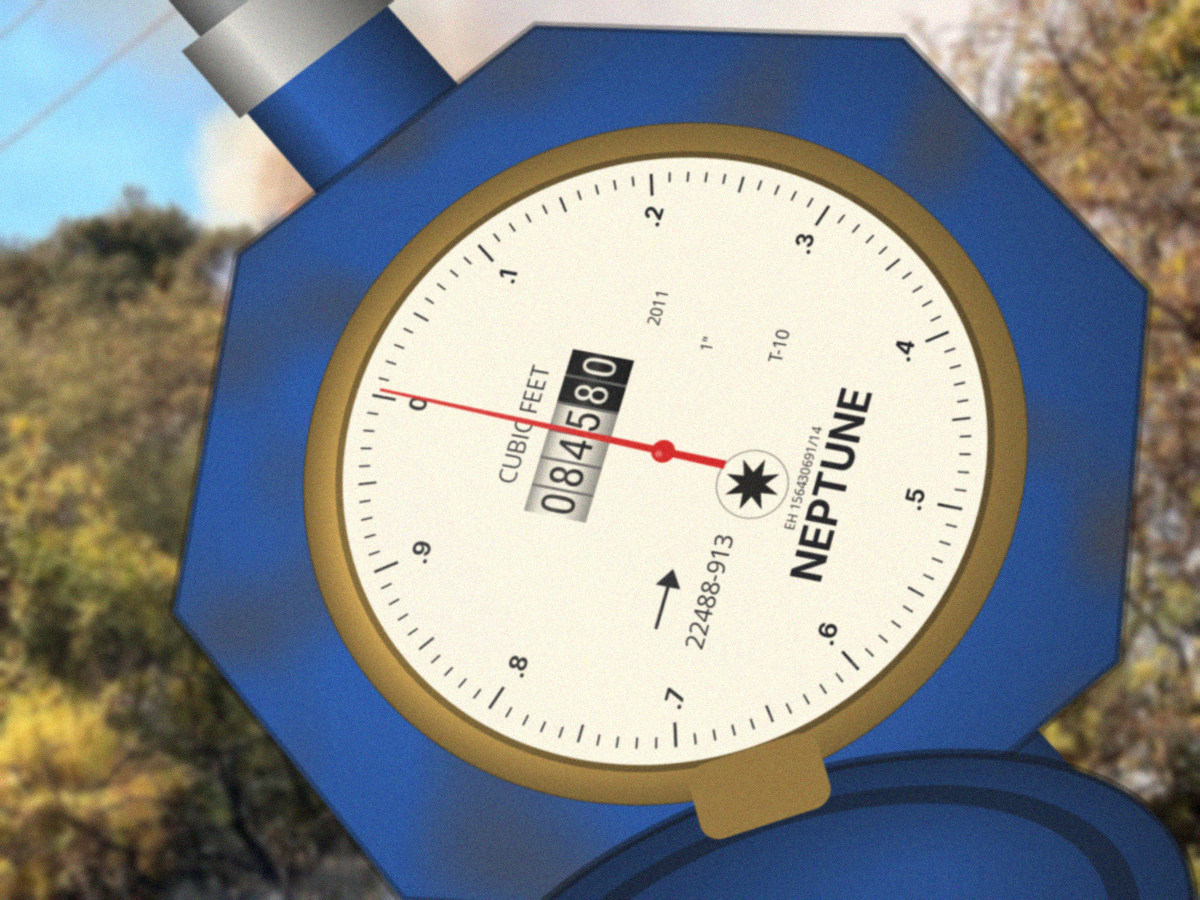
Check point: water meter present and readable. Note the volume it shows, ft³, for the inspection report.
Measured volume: 84580.00 ft³
